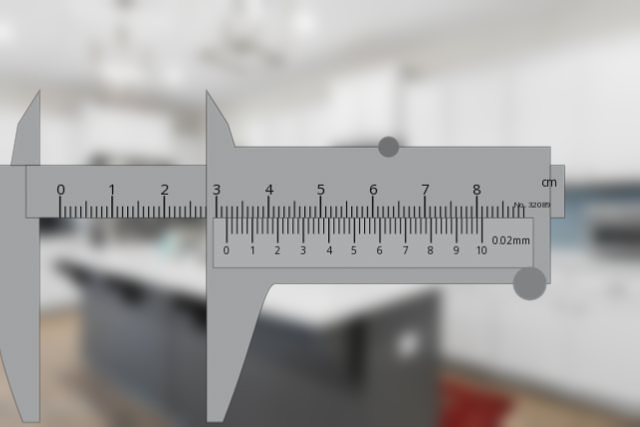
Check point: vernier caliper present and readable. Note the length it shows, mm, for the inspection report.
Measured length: 32.0 mm
